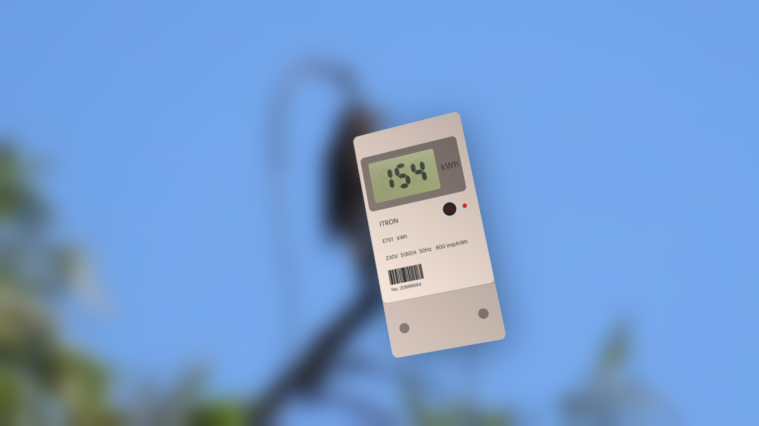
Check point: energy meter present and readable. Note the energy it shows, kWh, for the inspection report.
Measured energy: 154 kWh
